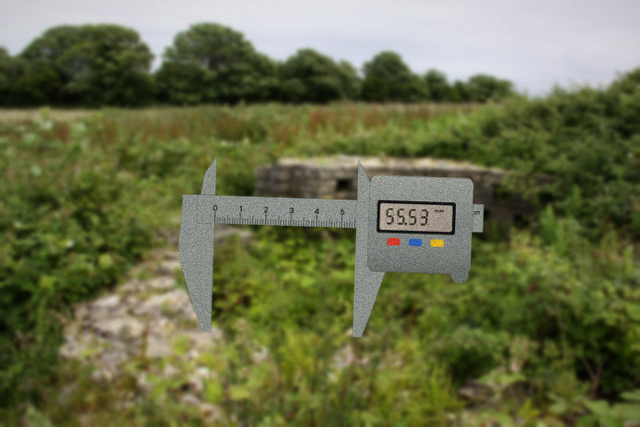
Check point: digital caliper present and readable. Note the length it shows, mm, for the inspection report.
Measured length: 55.53 mm
